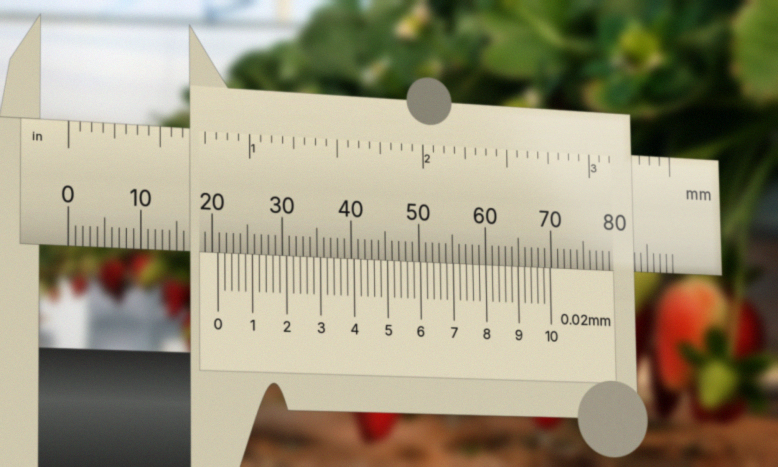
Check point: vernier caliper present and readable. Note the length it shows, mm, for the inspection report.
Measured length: 20.8 mm
